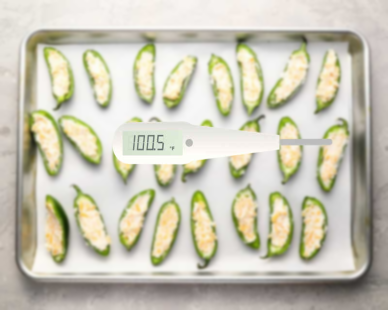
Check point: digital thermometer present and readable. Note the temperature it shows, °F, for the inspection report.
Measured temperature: 100.5 °F
